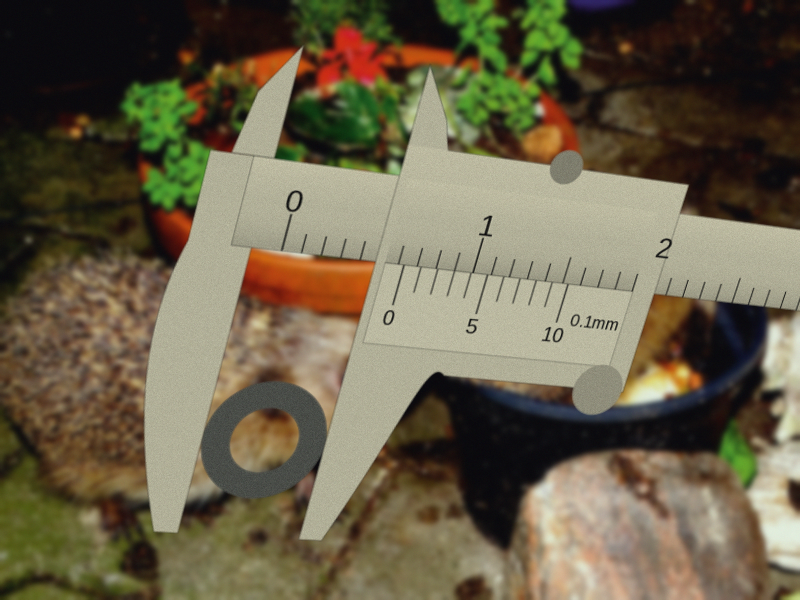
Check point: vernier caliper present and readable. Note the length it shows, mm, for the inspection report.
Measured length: 6.3 mm
